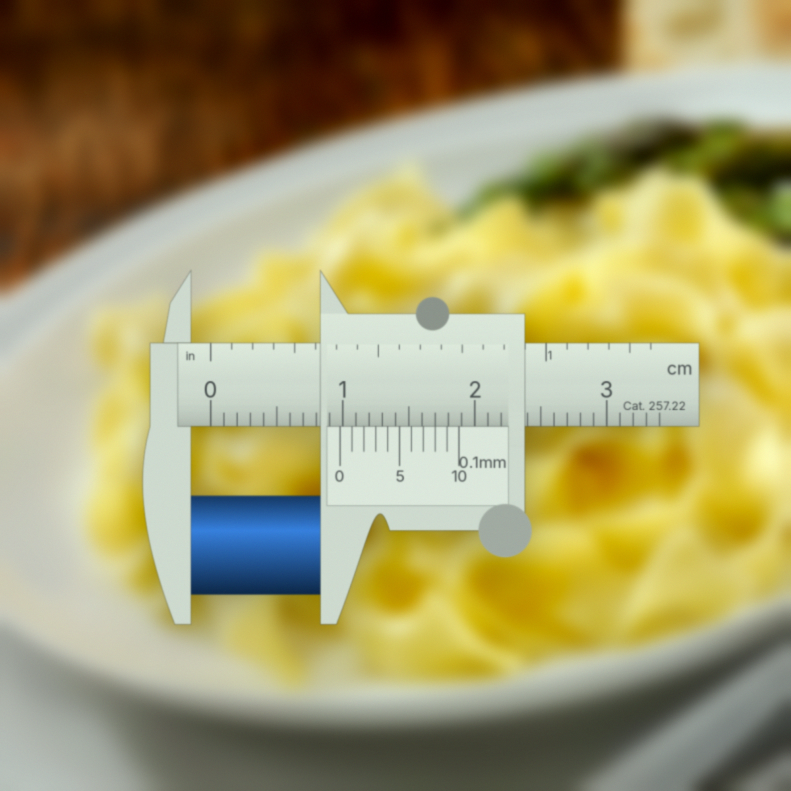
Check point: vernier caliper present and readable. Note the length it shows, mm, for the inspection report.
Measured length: 9.8 mm
